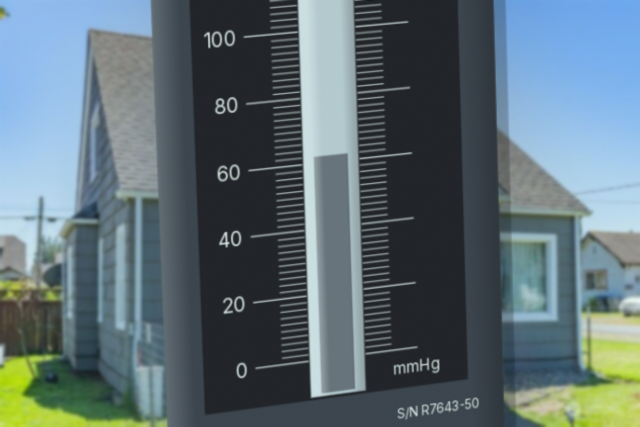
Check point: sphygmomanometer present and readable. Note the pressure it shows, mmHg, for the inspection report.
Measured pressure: 62 mmHg
